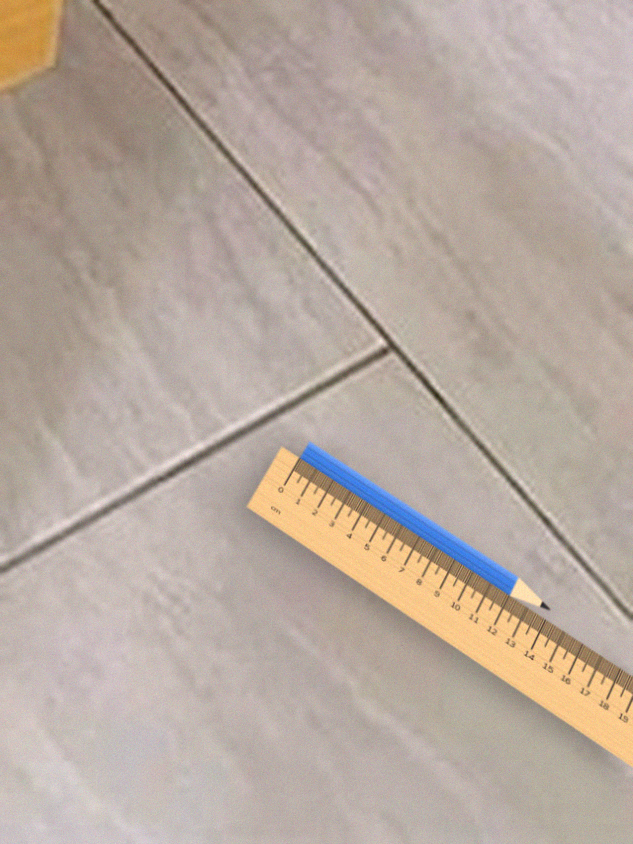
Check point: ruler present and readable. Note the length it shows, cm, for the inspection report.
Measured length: 14 cm
